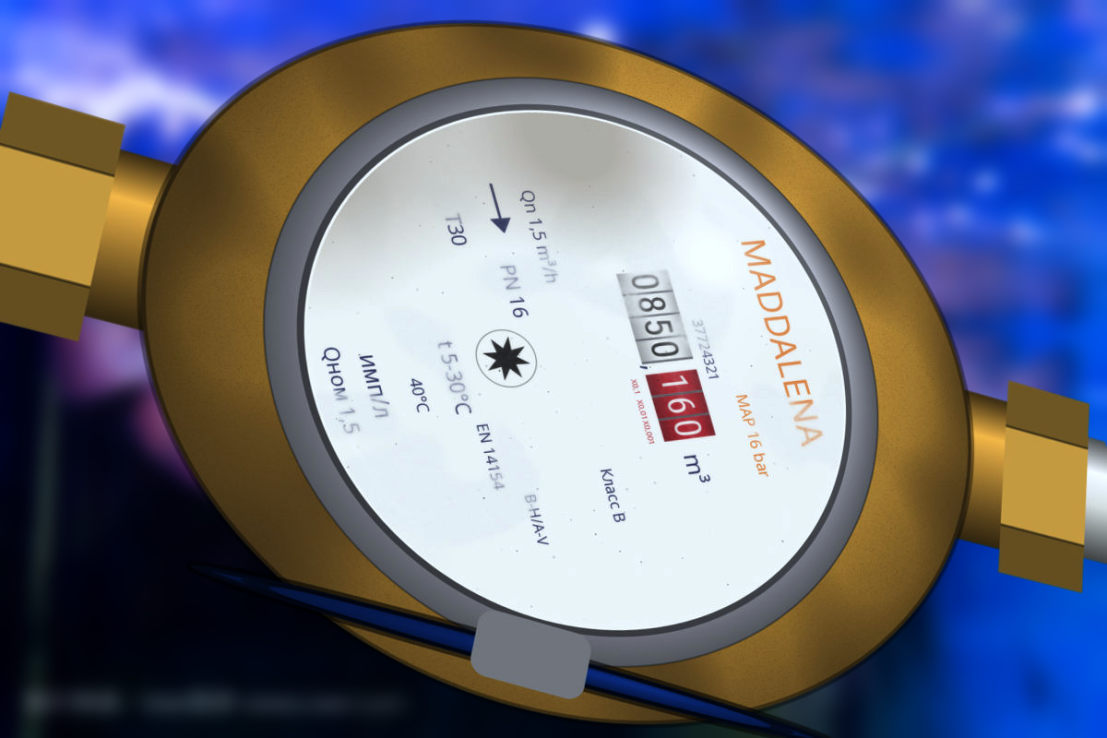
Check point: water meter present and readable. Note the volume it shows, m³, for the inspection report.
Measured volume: 850.160 m³
